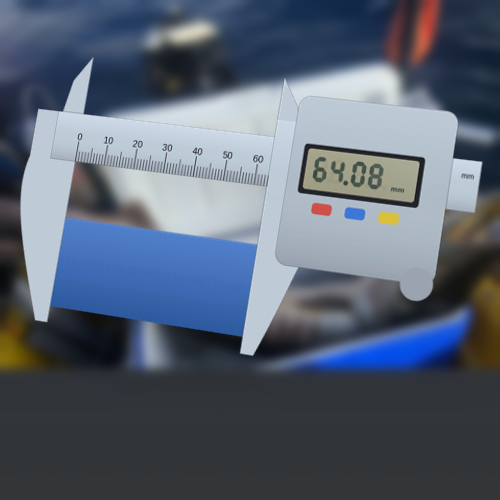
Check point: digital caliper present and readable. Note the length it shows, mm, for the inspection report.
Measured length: 64.08 mm
